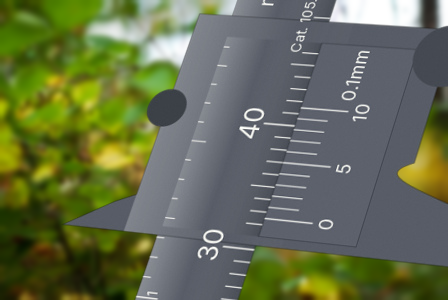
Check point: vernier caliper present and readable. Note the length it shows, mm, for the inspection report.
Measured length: 32.5 mm
